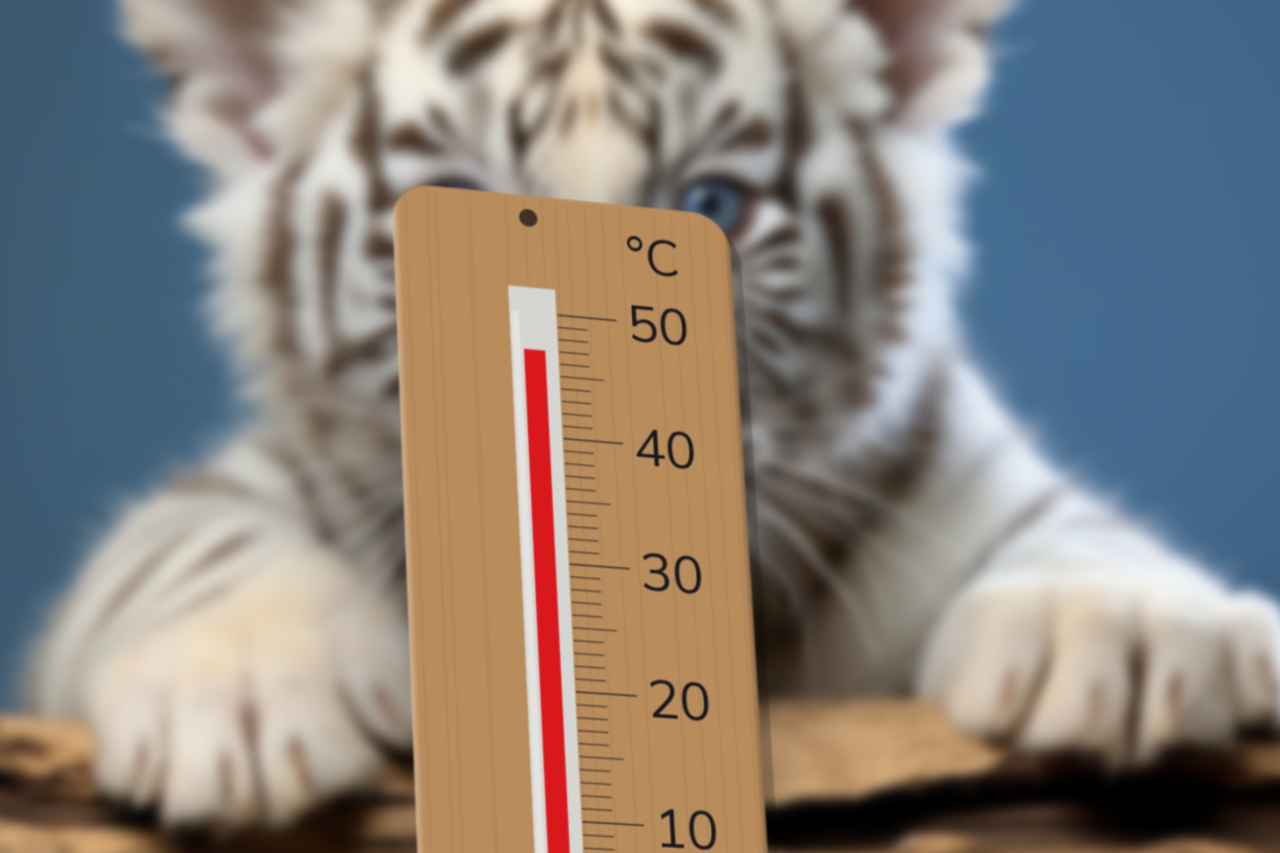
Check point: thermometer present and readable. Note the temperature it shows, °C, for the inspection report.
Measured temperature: 47 °C
